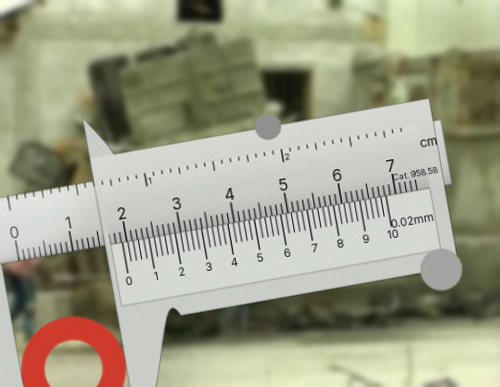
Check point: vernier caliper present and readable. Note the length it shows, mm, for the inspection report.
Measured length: 19.2 mm
